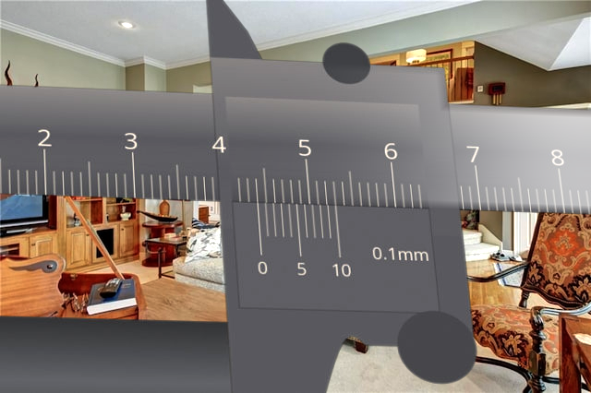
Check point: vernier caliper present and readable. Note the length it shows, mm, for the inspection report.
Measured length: 44.0 mm
